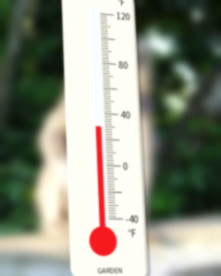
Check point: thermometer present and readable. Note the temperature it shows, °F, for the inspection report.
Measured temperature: 30 °F
